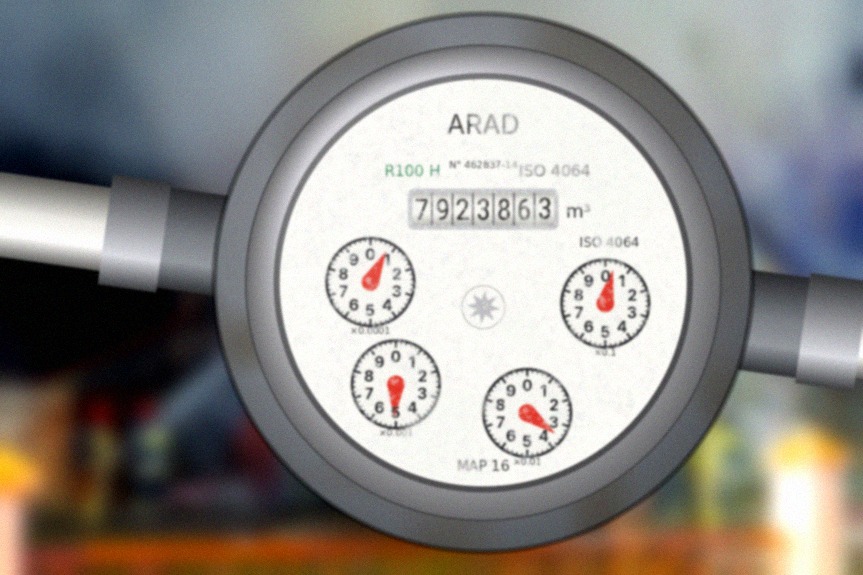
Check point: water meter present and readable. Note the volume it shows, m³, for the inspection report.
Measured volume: 7923863.0350 m³
